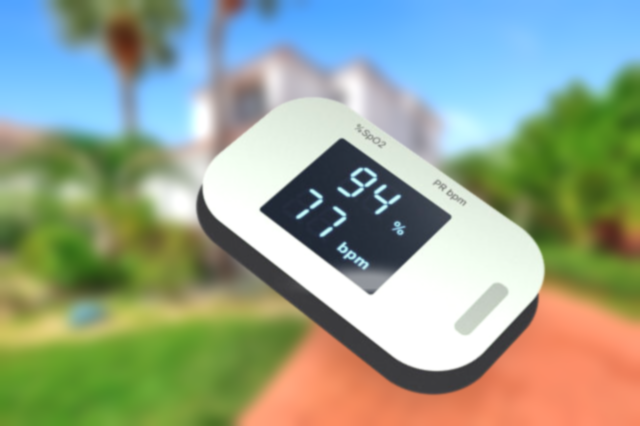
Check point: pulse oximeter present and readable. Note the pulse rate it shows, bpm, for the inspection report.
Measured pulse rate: 77 bpm
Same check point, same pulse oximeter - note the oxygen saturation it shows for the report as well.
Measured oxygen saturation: 94 %
